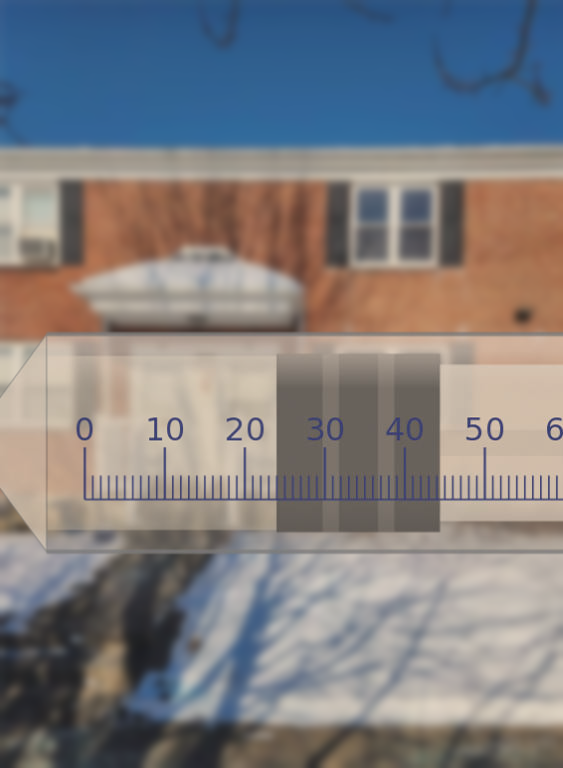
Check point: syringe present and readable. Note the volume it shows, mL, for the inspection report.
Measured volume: 24 mL
